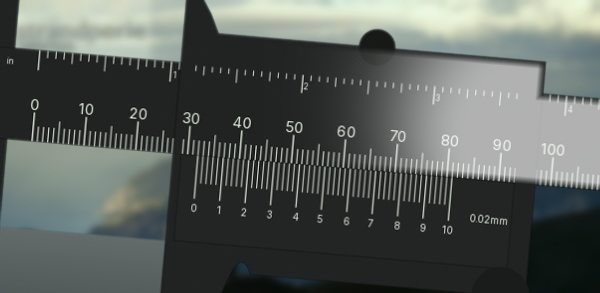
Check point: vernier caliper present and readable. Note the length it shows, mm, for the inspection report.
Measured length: 32.0 mm
